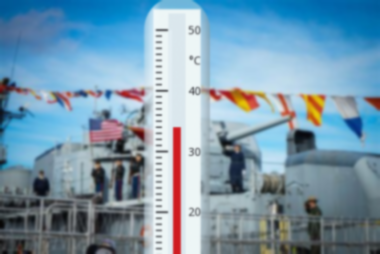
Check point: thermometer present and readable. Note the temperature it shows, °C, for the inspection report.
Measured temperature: 34 °C
